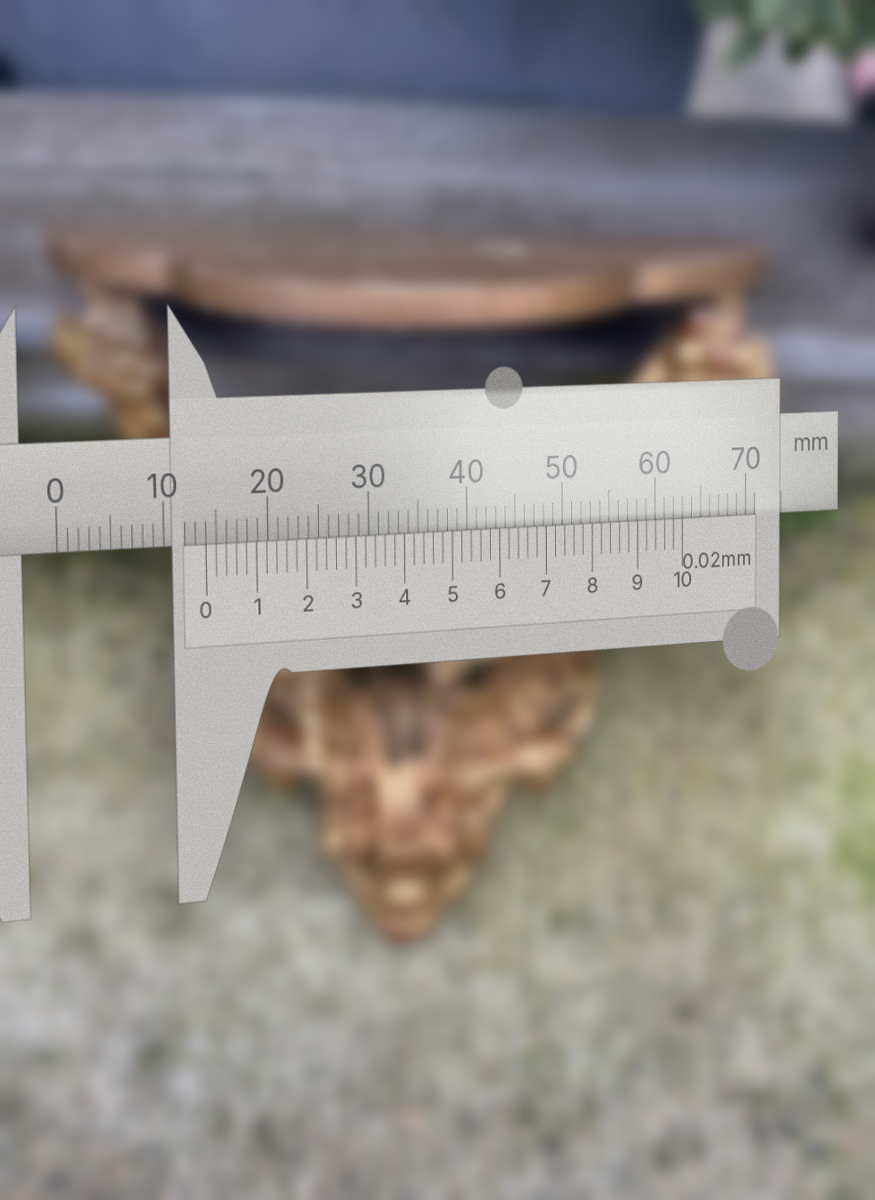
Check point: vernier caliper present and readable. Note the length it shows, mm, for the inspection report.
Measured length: 14.0 mm
